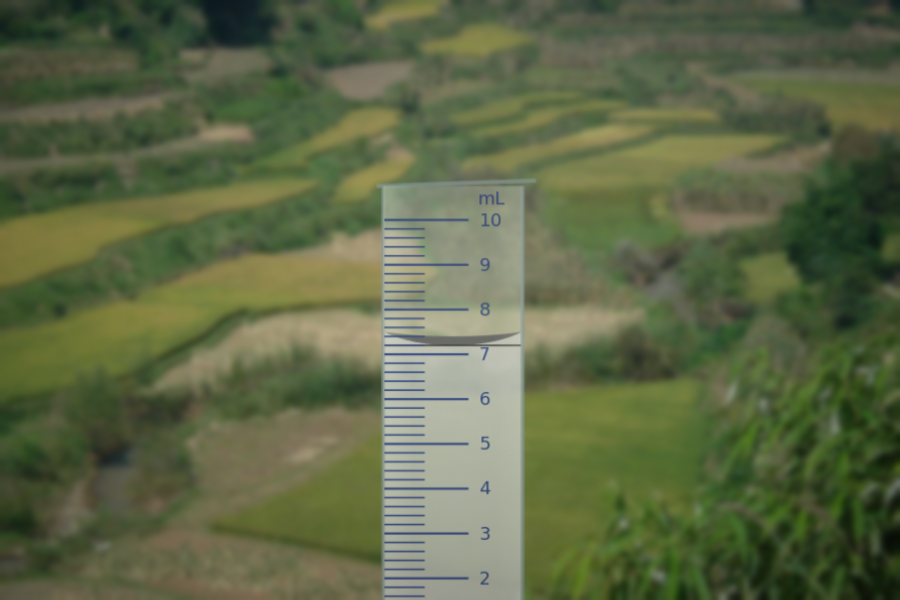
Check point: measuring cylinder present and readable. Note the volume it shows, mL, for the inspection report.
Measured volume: 7.2 mL
